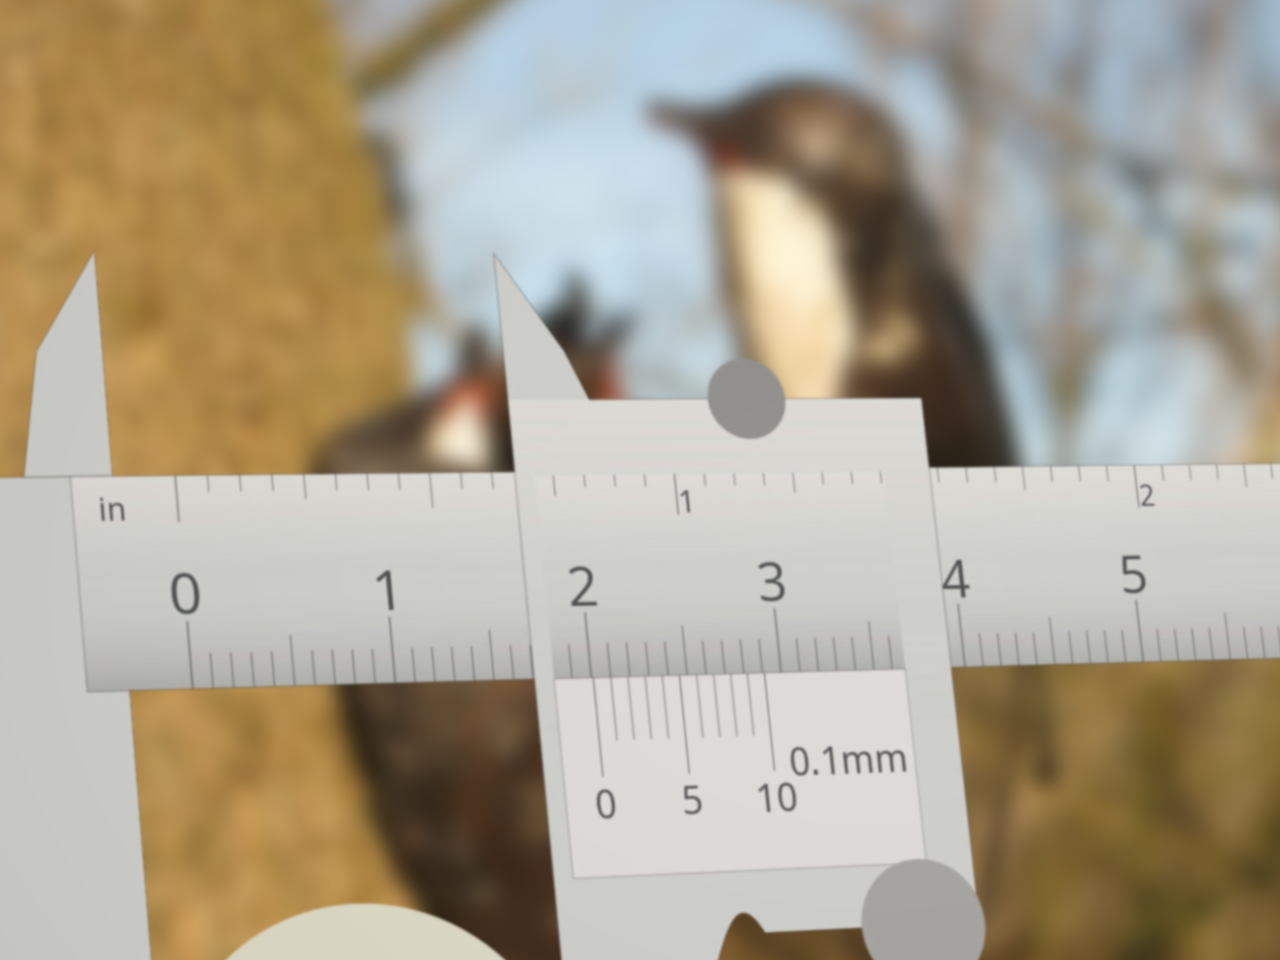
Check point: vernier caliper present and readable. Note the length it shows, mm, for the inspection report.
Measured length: 20.1 mm
